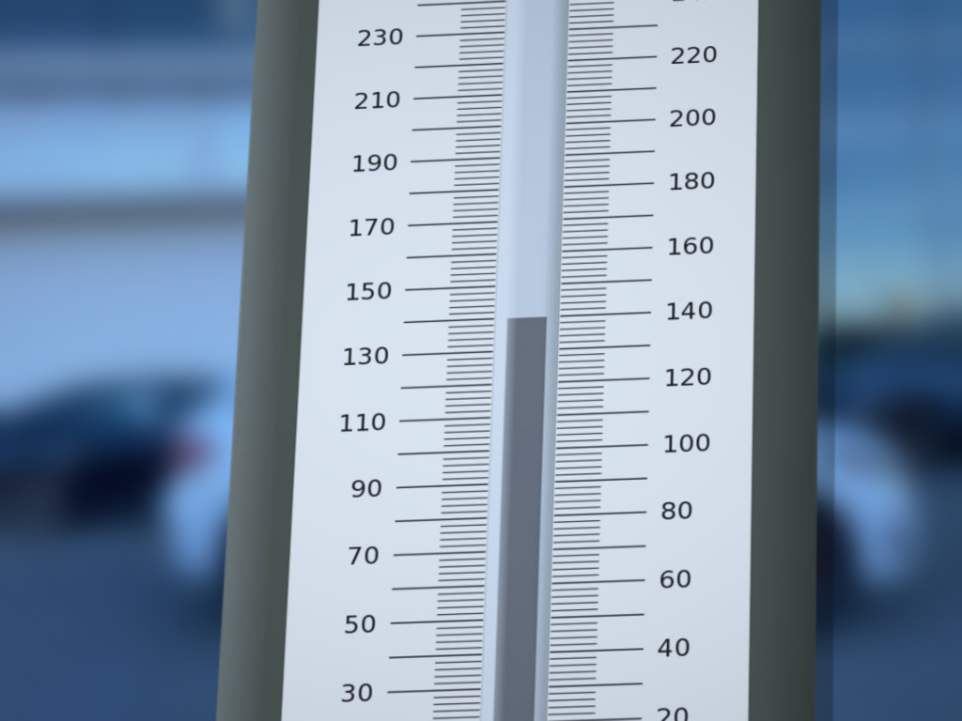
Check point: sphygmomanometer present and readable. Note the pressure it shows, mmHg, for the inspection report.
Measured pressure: 140 mmHg
